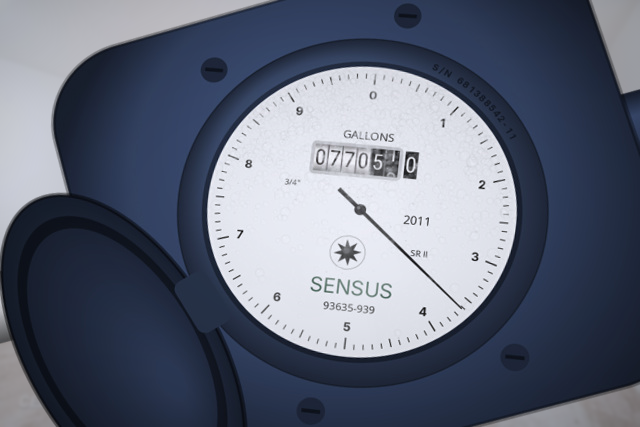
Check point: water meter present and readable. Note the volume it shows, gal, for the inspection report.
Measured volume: 770513.6 gal
